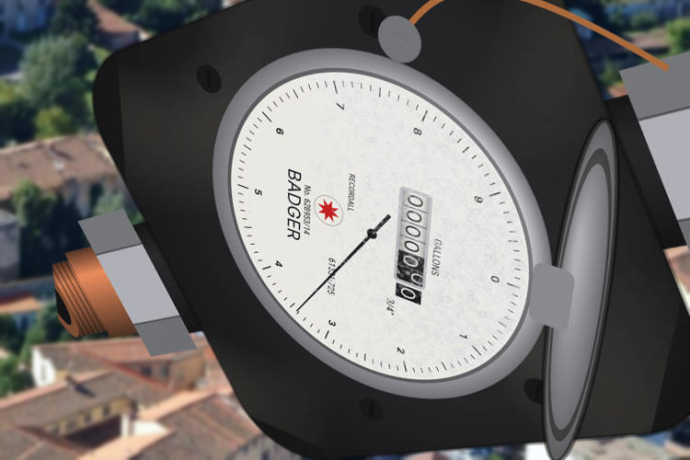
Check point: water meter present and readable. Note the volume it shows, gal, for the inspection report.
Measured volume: 3.4 gal
